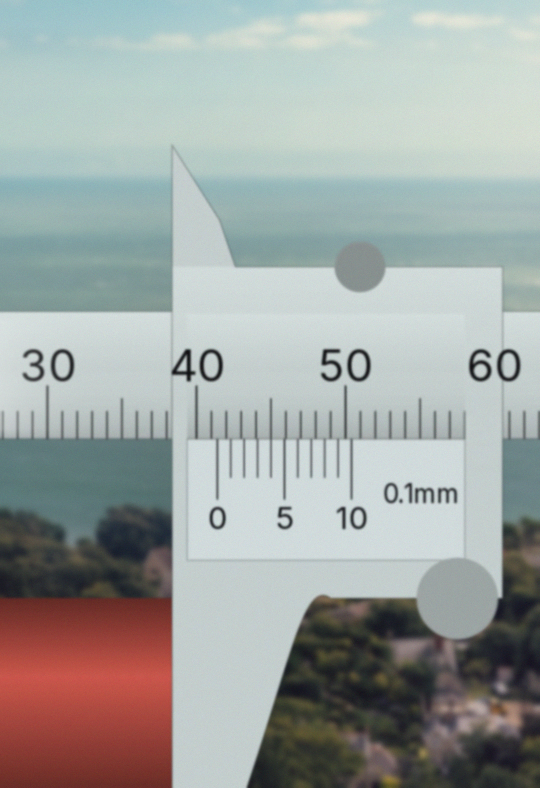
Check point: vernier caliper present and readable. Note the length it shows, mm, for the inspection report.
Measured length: 41.4 mm
